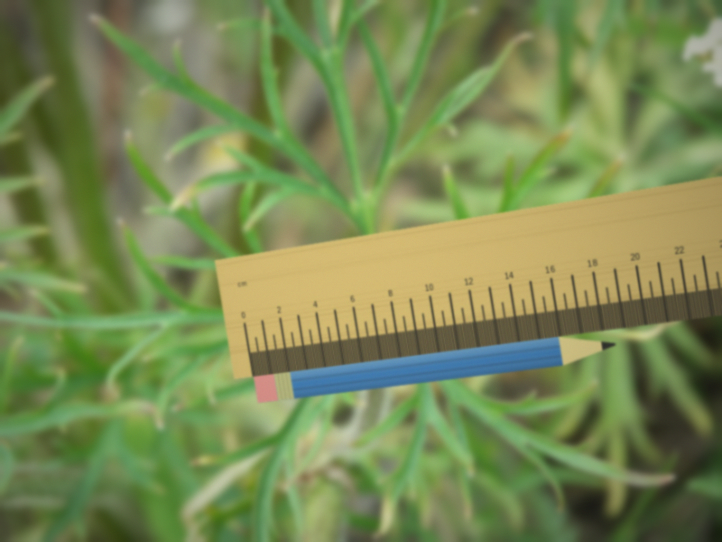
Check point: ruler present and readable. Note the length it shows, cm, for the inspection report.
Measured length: 18.5 cm
